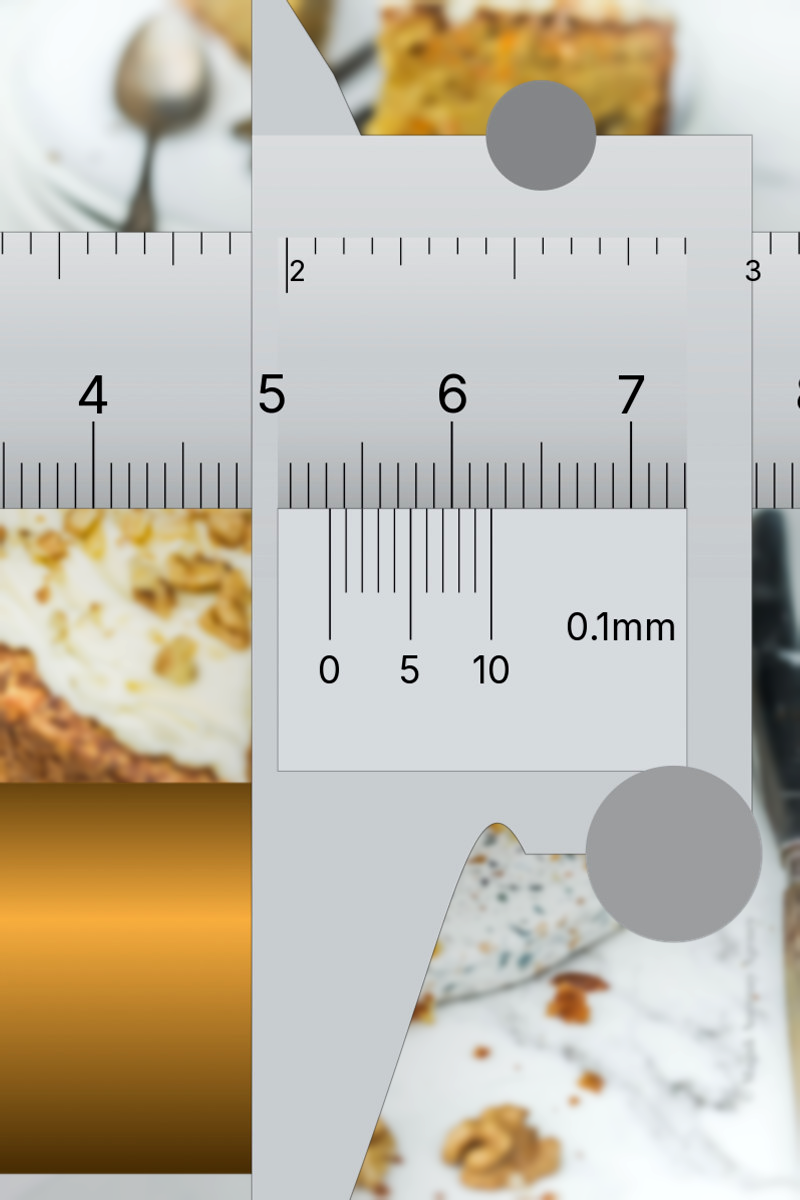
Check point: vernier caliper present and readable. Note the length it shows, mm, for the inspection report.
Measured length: 53.2 mm
